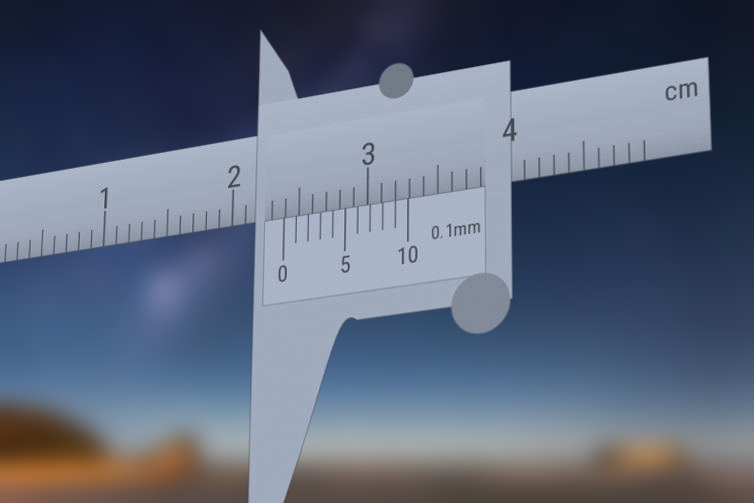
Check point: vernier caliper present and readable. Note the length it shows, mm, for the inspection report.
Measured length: 23.9 mm
